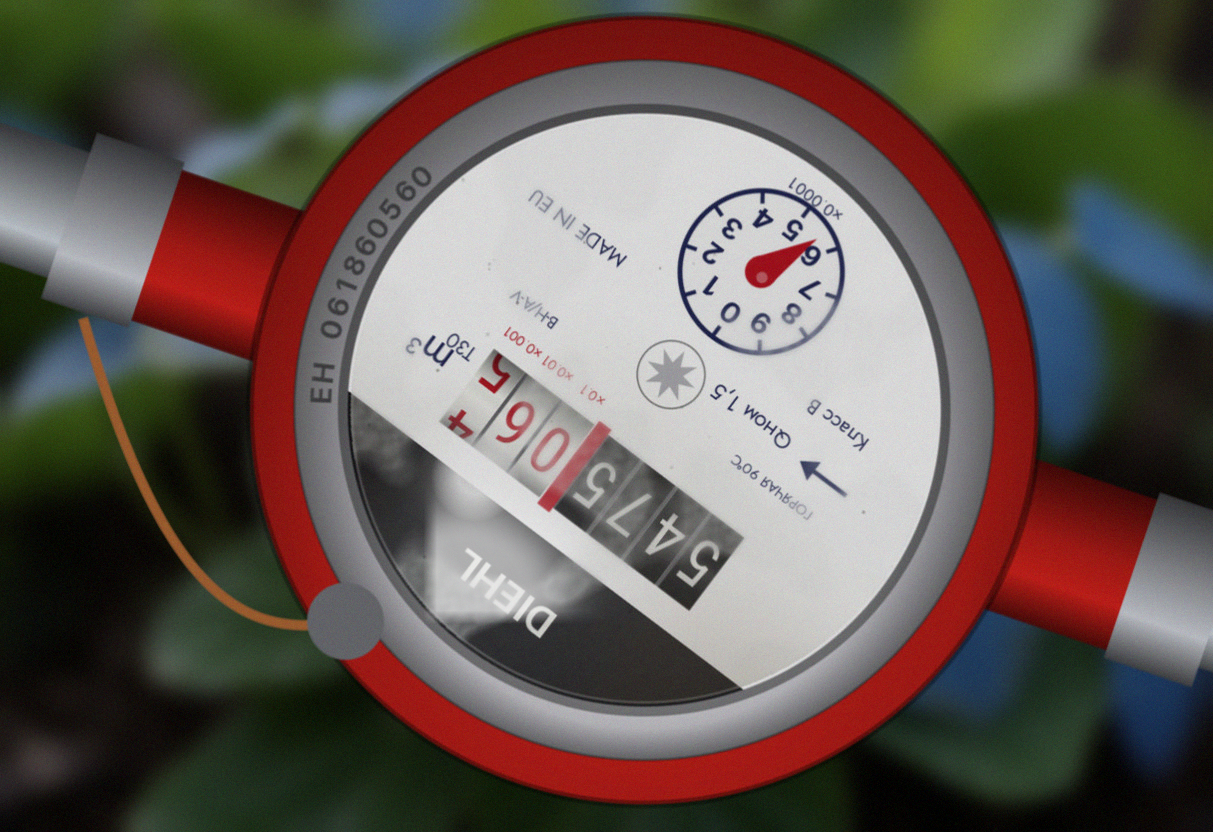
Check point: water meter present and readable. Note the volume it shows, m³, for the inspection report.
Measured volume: 5475.0645 m³
